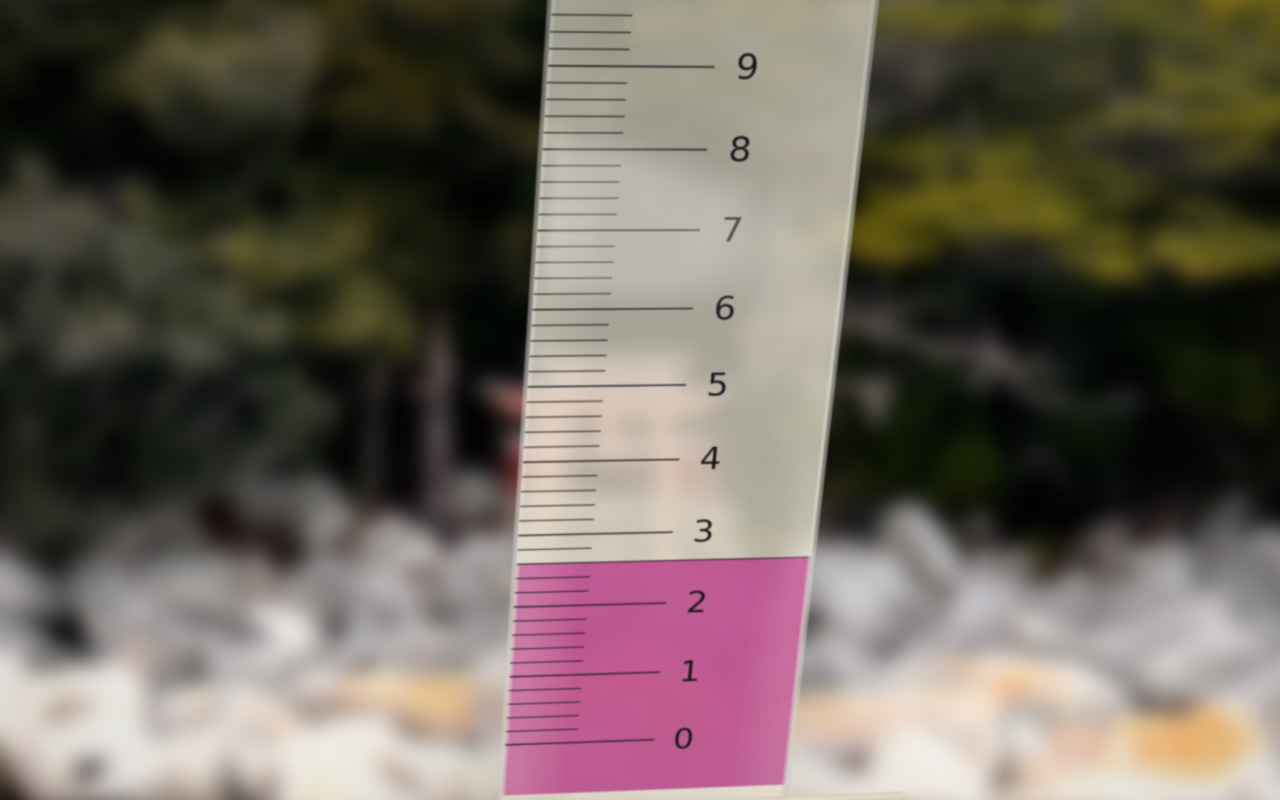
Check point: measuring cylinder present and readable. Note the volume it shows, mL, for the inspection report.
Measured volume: 2.6 mL
